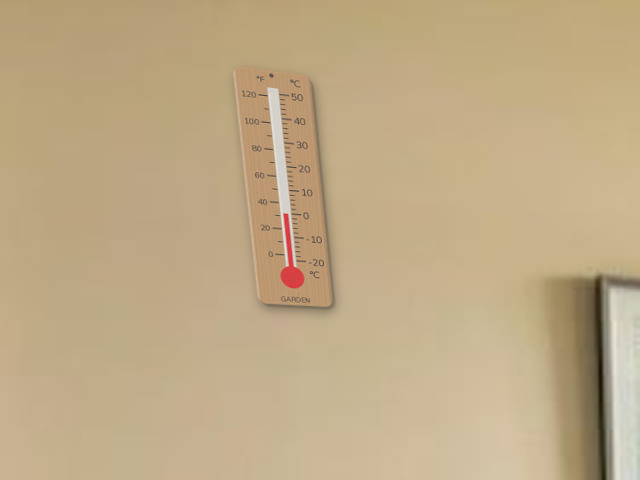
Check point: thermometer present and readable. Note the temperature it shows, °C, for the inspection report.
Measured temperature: 0 °C
